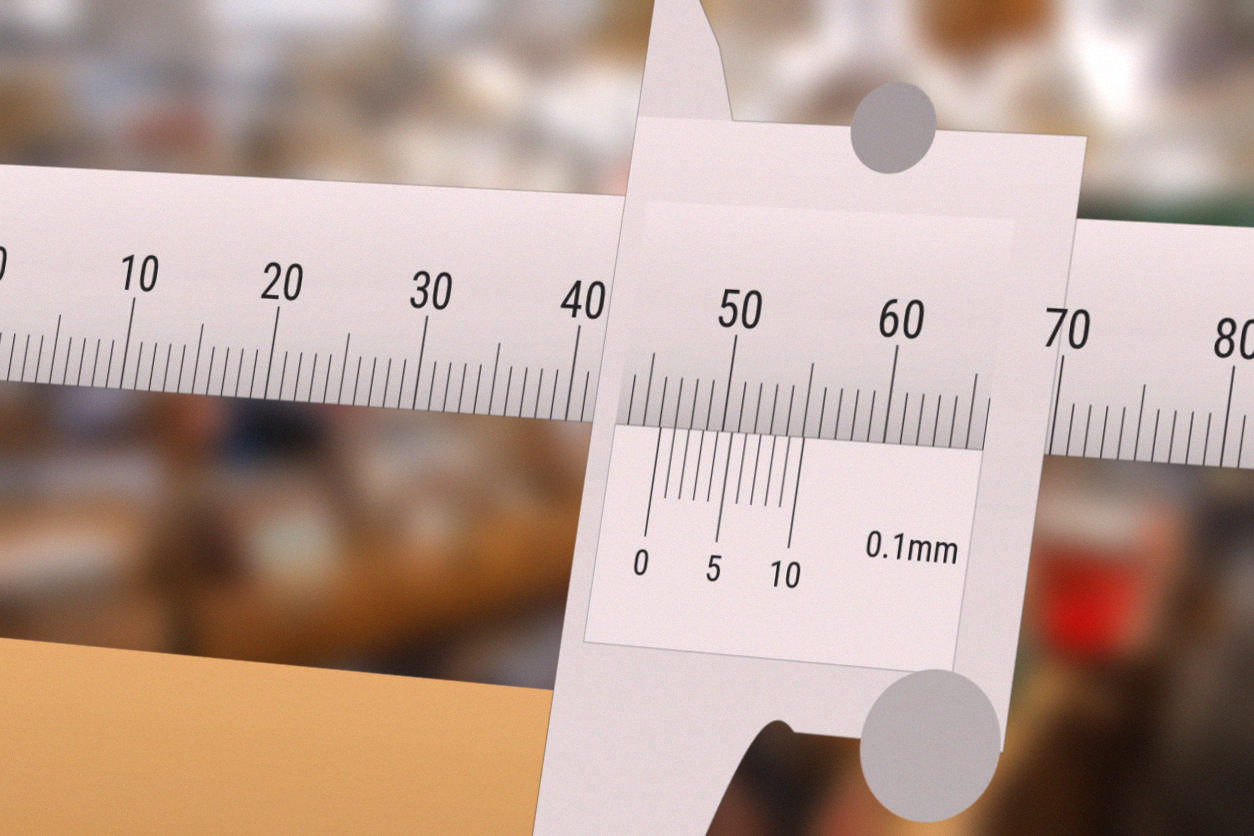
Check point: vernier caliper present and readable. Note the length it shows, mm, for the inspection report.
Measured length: 46.1 mm
